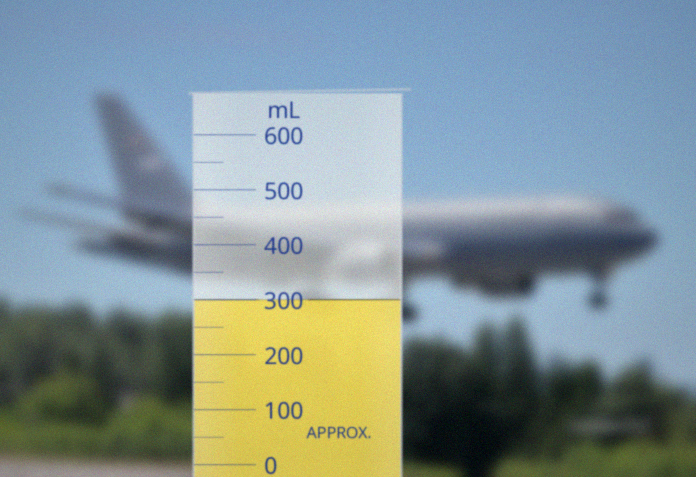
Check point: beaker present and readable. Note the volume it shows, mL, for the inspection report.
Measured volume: 300 mL
